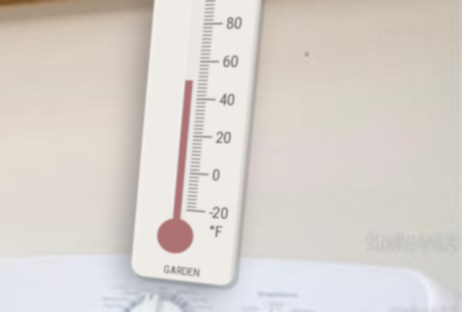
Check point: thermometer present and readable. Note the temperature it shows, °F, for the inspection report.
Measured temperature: 50 °F
